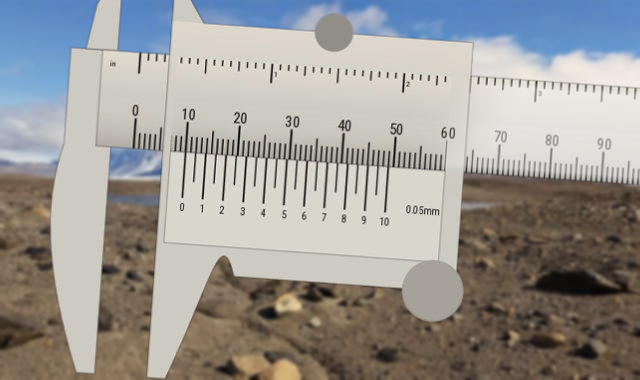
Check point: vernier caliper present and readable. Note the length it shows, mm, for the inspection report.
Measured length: 10.0 mm
